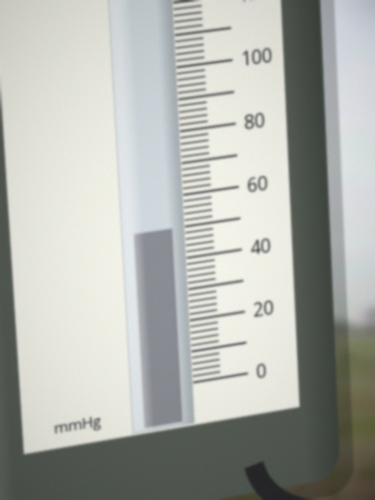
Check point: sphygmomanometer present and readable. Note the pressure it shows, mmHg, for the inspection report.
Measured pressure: 50 mmHg
